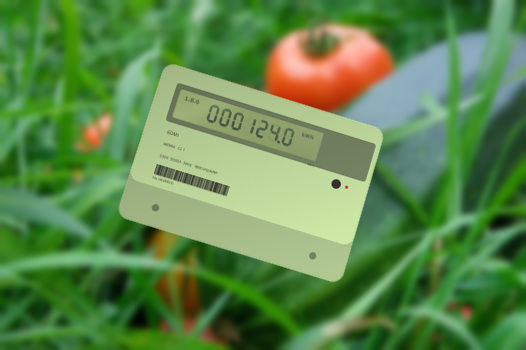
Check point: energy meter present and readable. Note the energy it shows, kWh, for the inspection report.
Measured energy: 124.0 kWh
